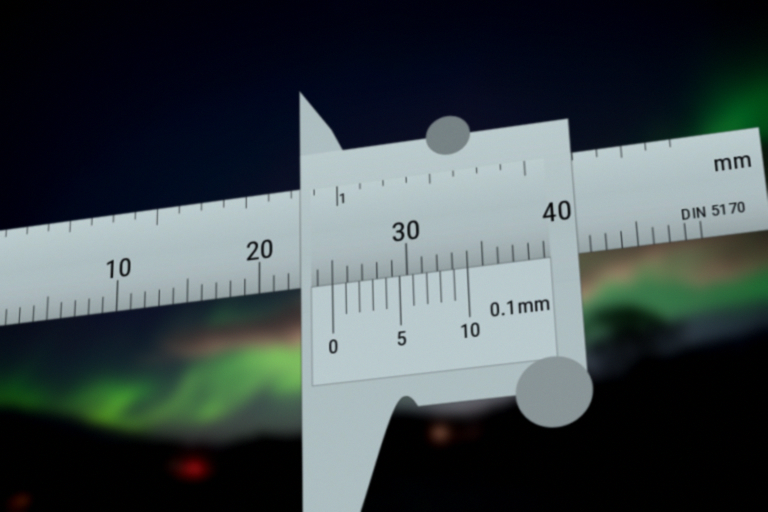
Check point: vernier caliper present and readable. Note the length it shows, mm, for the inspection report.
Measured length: 25.0 mm
